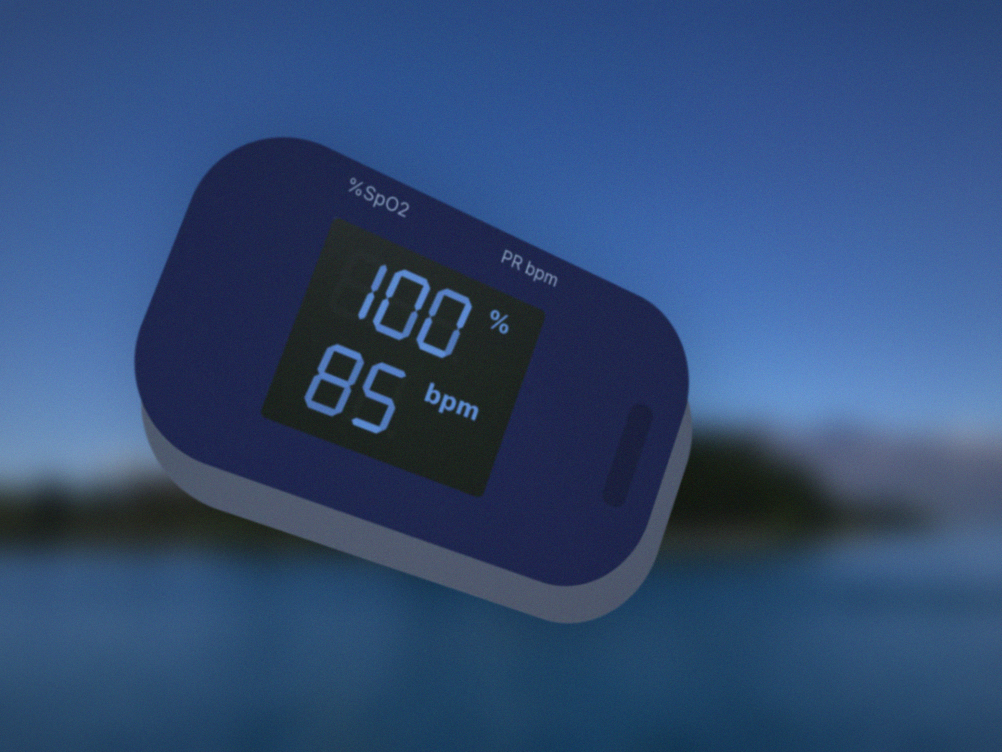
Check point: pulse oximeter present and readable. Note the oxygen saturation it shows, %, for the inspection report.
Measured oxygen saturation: 100 %
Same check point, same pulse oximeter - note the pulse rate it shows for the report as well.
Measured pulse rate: 85 bpm
